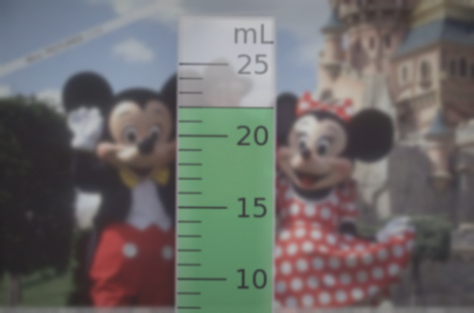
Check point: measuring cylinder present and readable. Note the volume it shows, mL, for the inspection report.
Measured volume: 22 mL
